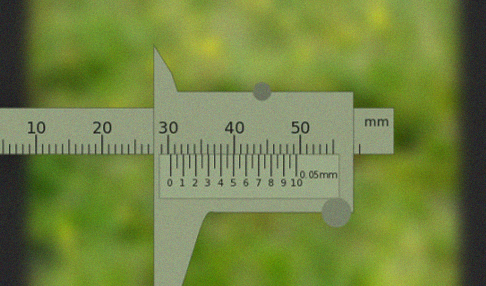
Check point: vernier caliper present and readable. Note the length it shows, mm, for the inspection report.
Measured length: 30.4 mm
